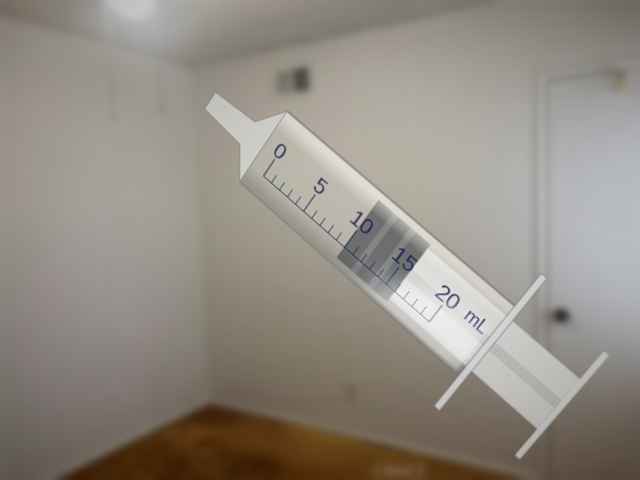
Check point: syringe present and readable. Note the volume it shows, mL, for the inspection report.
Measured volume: 10 mL
